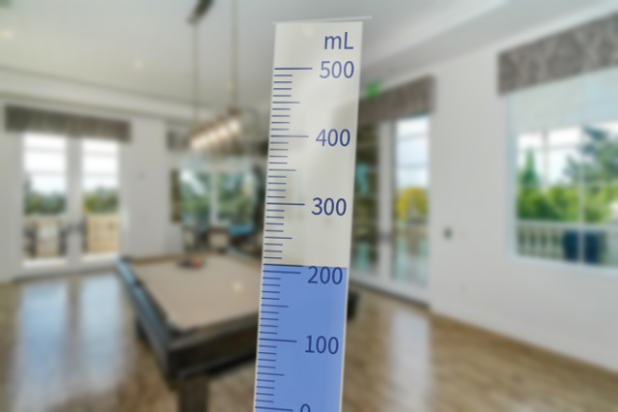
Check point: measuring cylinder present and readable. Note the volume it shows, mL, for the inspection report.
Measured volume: 210 mL
